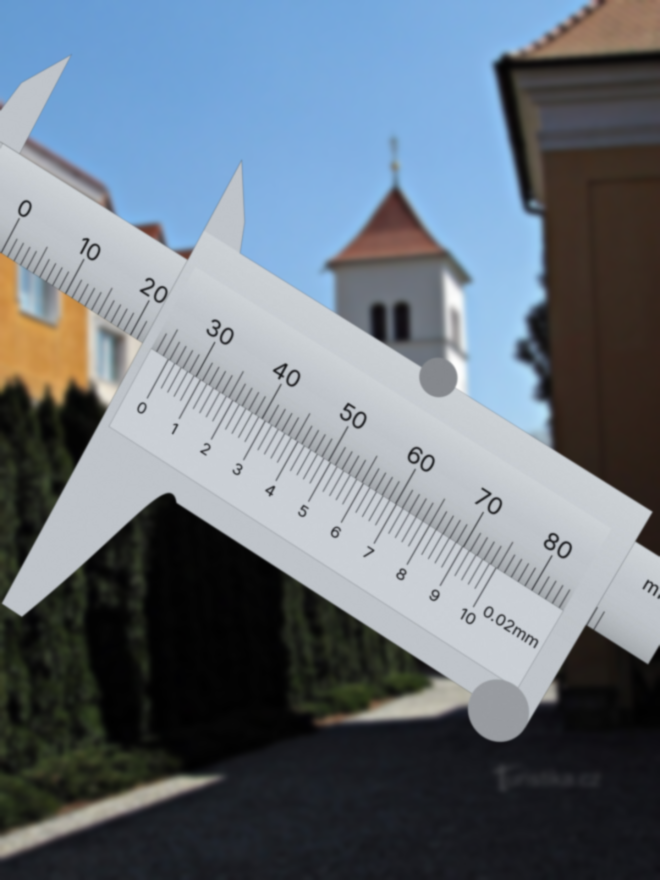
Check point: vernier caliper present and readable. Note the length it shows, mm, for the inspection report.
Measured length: 25.8 mm
